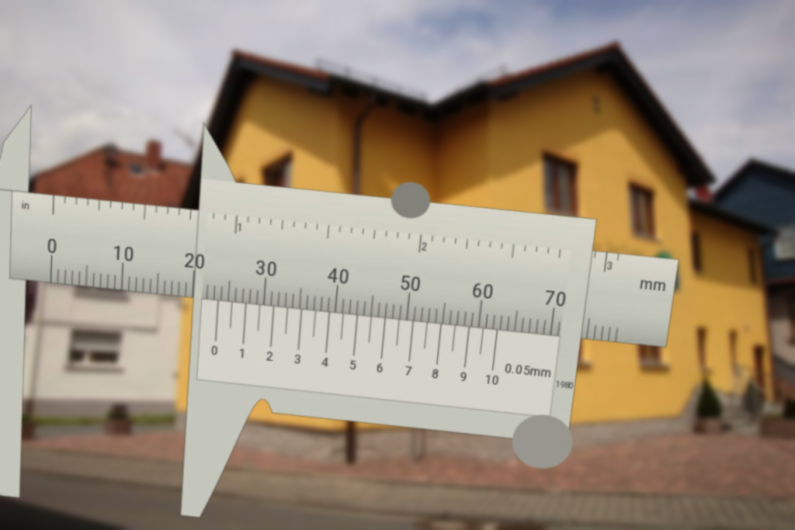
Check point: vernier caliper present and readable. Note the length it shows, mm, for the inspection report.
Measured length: 23.6 mm
